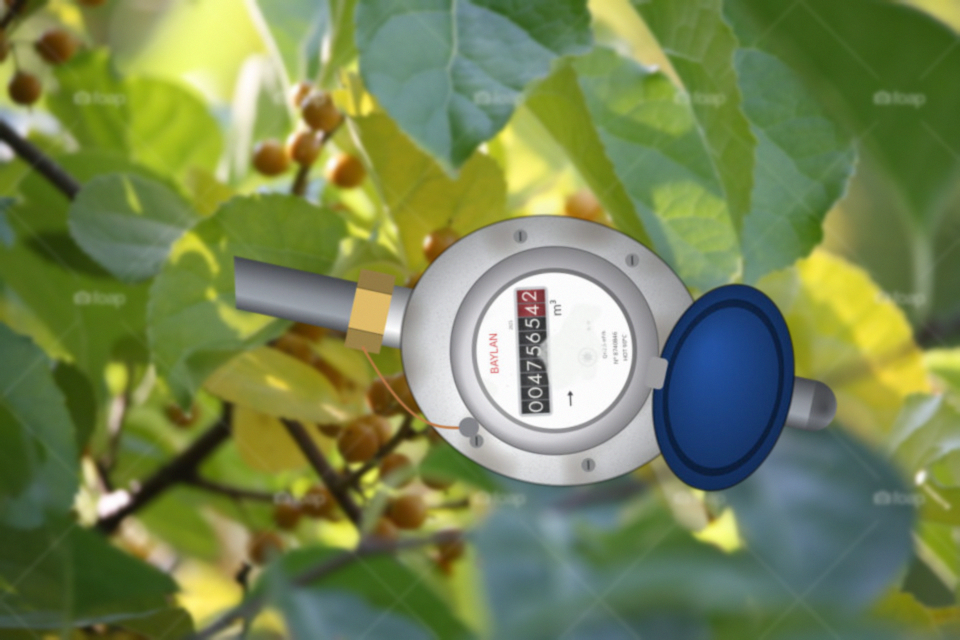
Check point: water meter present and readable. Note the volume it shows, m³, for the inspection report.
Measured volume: 47565.42 m³
